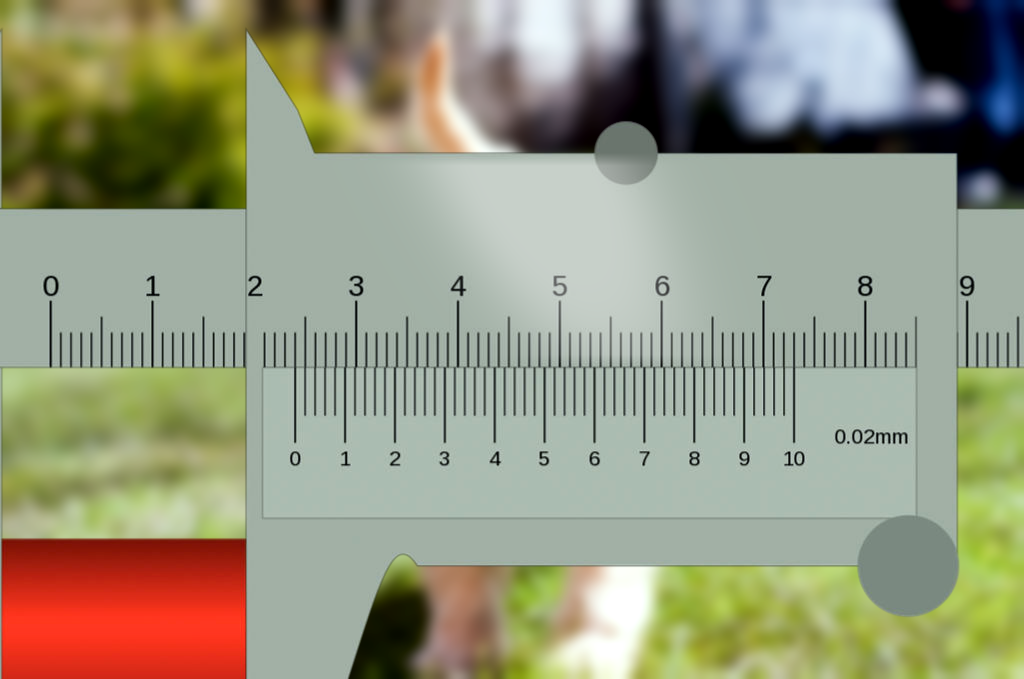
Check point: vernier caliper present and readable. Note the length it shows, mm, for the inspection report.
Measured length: 24.0 mm
